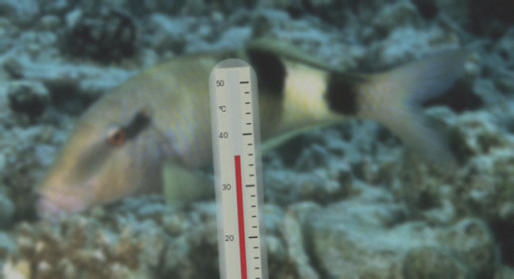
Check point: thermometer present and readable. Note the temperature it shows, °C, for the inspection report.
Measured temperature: 36 °C
